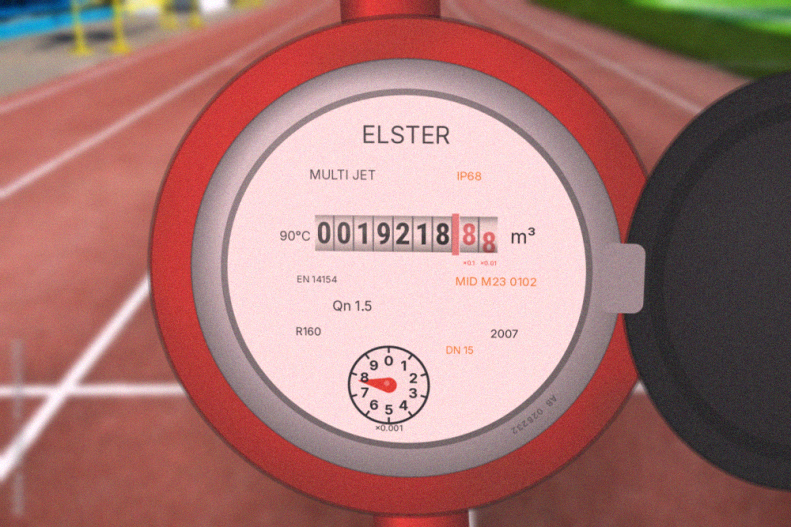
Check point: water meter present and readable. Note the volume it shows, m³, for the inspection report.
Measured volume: 19218.877 m³
